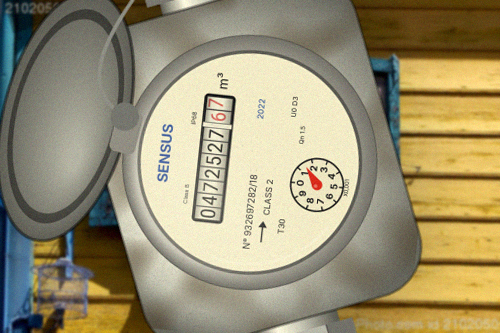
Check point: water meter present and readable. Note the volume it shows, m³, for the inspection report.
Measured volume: 472527.671 m³
